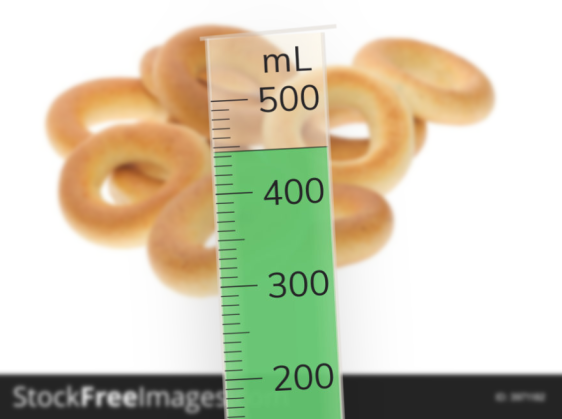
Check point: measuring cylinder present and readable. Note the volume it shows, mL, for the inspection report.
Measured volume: 445 mL
